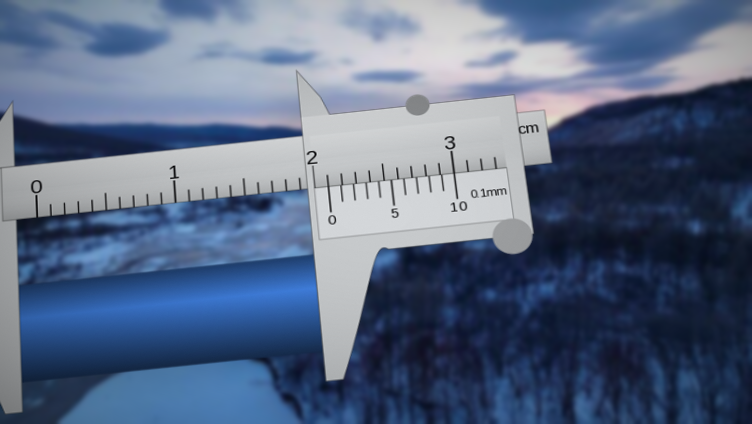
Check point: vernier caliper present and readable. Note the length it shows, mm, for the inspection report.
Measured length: 21.0 mm
